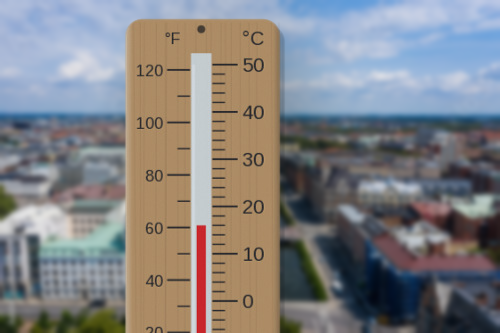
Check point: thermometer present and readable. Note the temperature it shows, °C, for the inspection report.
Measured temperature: 16 °C
